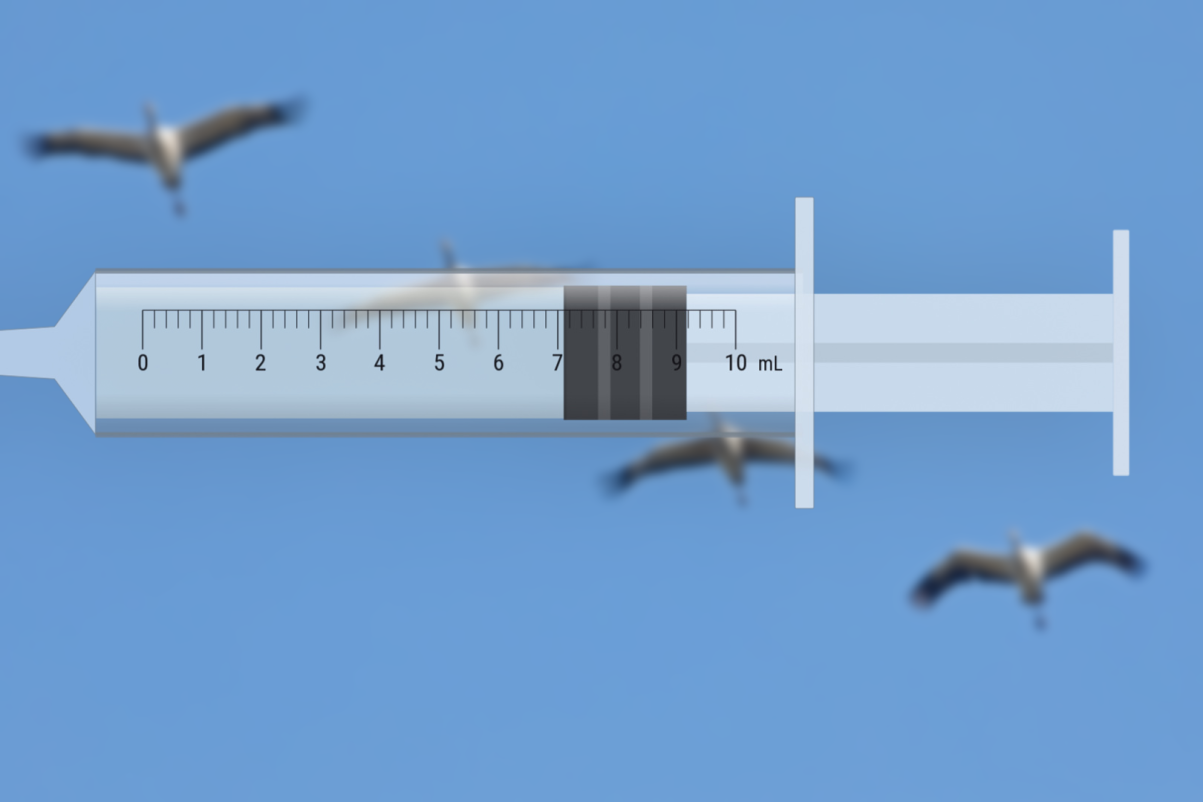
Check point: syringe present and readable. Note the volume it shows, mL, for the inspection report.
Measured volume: 7.1 mL
